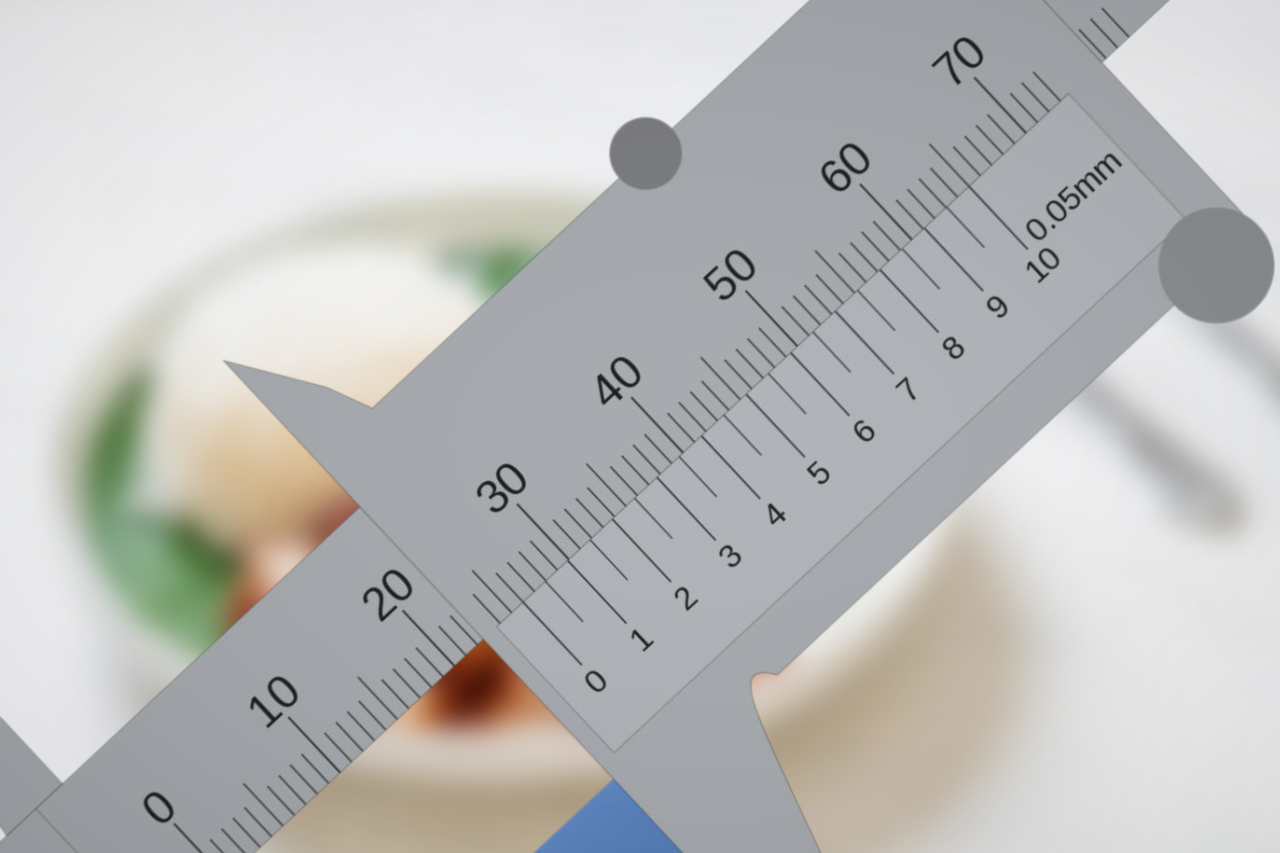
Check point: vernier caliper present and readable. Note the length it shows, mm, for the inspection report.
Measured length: 26.0 mm
